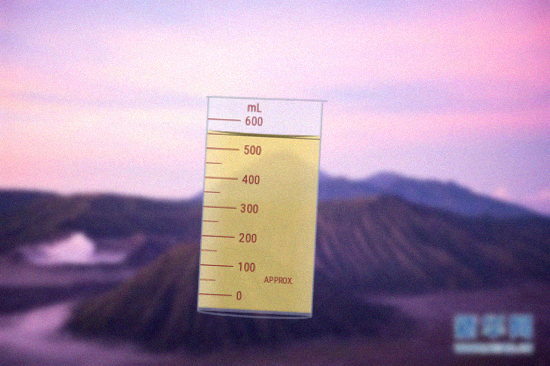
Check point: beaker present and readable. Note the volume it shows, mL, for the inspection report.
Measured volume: 550 mL
